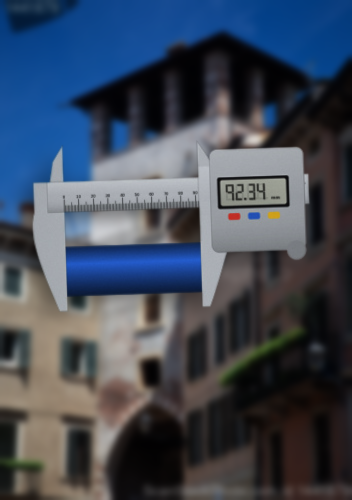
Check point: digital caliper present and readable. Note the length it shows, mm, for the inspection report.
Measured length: 92.34 mm
